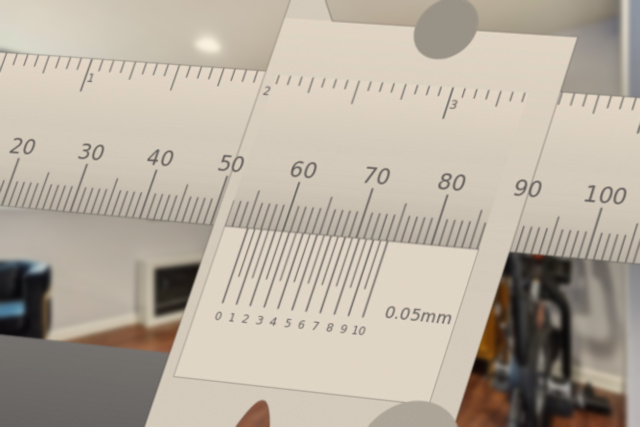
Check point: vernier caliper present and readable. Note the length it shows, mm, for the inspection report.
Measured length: 55.2 mm
